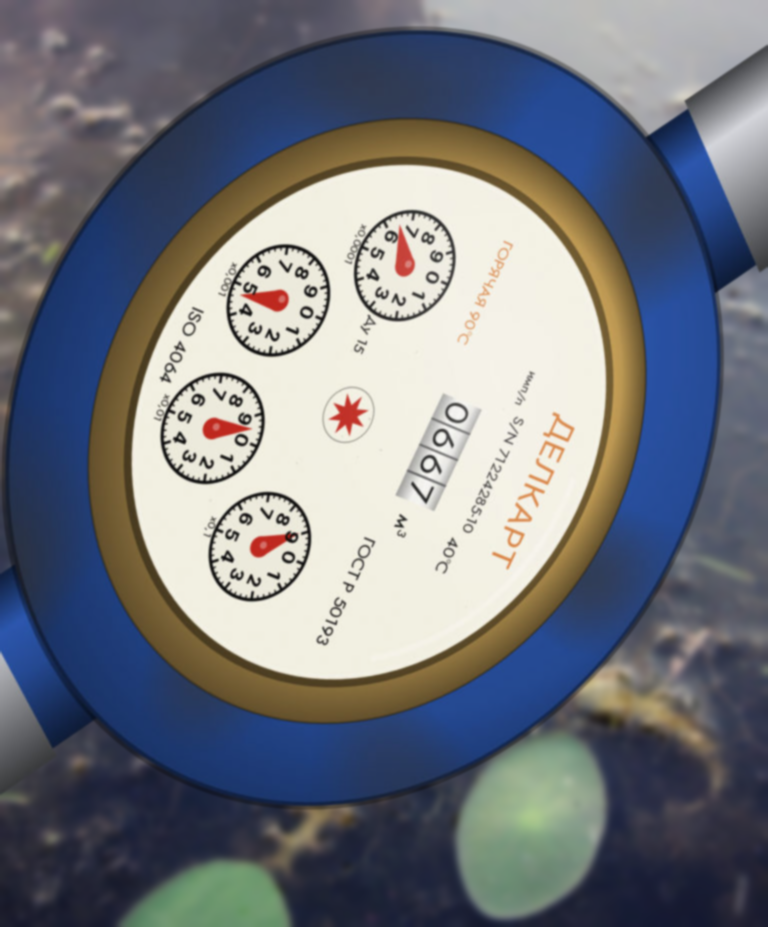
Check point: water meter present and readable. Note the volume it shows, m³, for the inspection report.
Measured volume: 667.8946 m³
